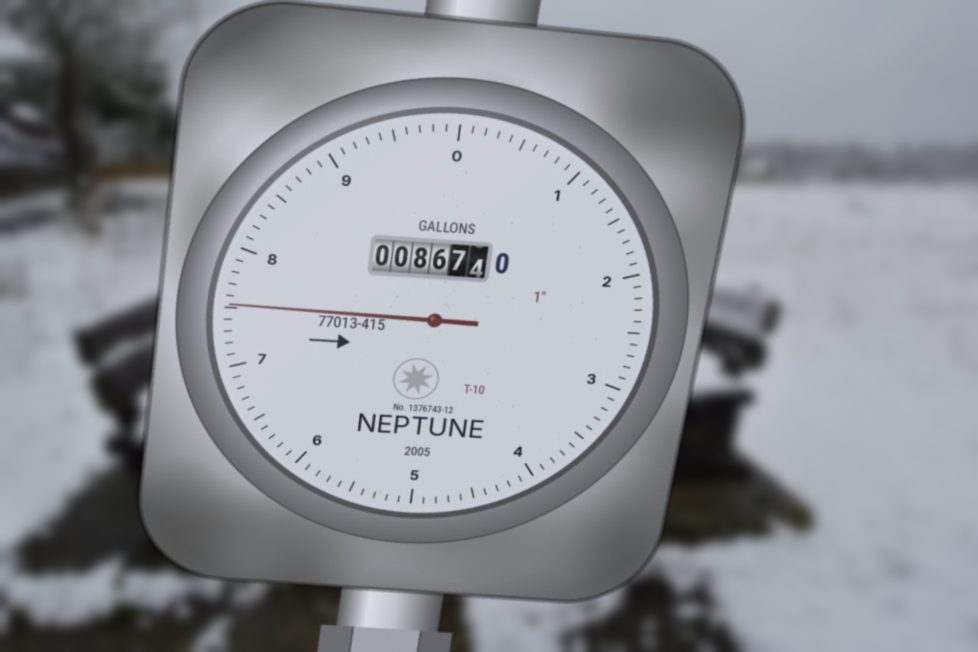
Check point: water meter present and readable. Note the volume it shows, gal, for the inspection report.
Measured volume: 86737.5 gal
